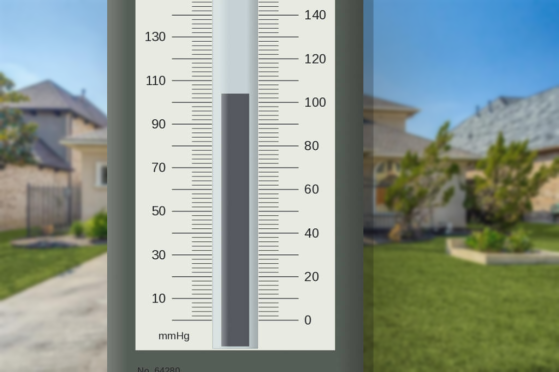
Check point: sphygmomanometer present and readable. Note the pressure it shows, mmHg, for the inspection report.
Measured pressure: 104 mmHg
